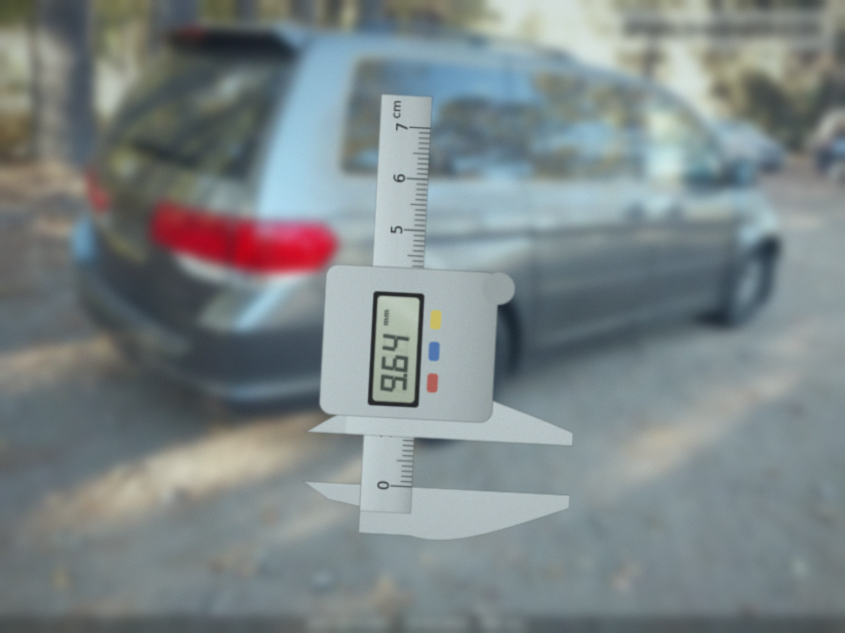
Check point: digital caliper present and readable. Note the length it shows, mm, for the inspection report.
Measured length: 9.64 mm
